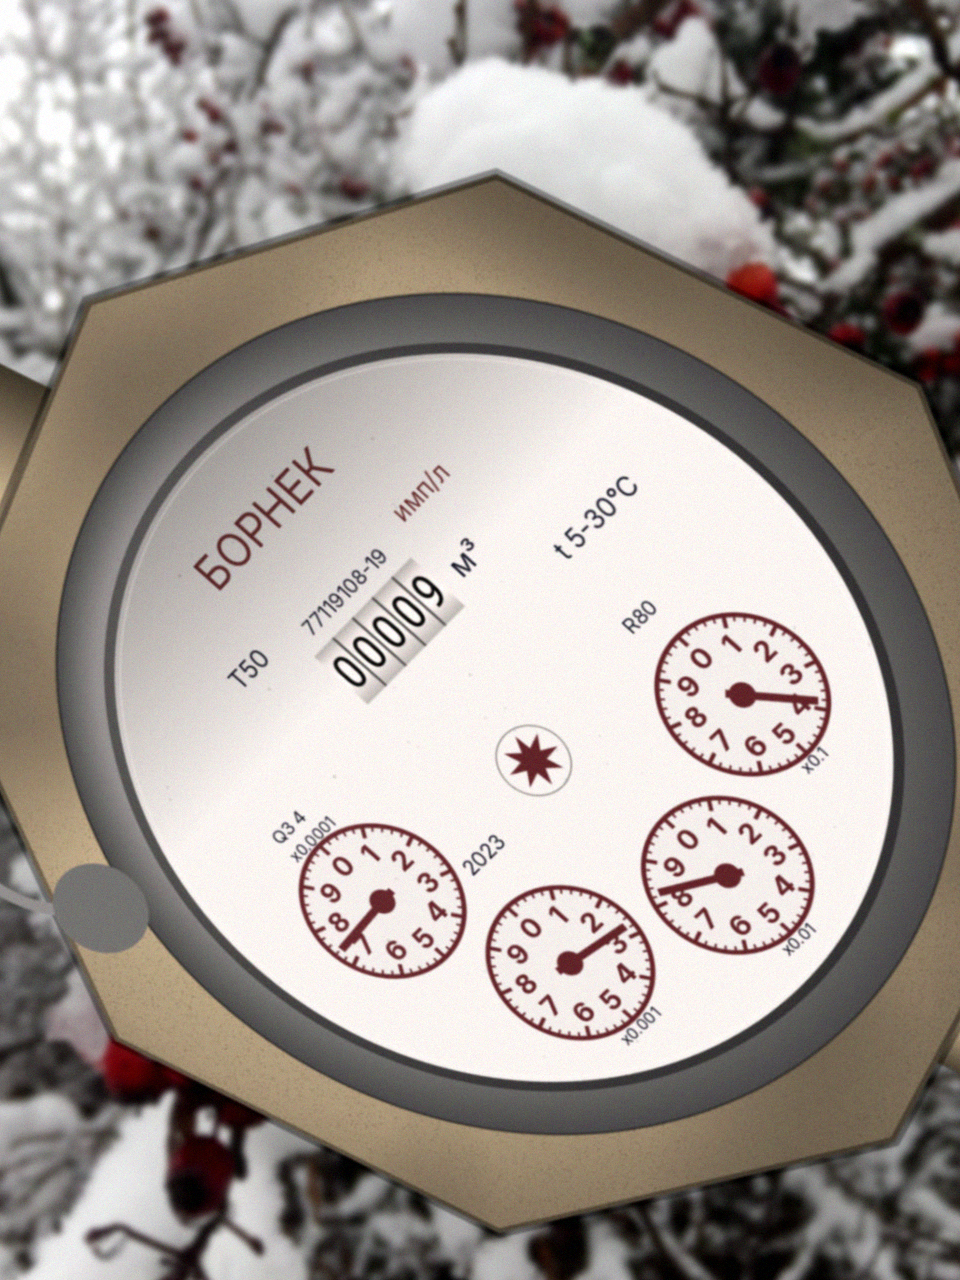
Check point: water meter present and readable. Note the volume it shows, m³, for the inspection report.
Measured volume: 9.3827 m³
